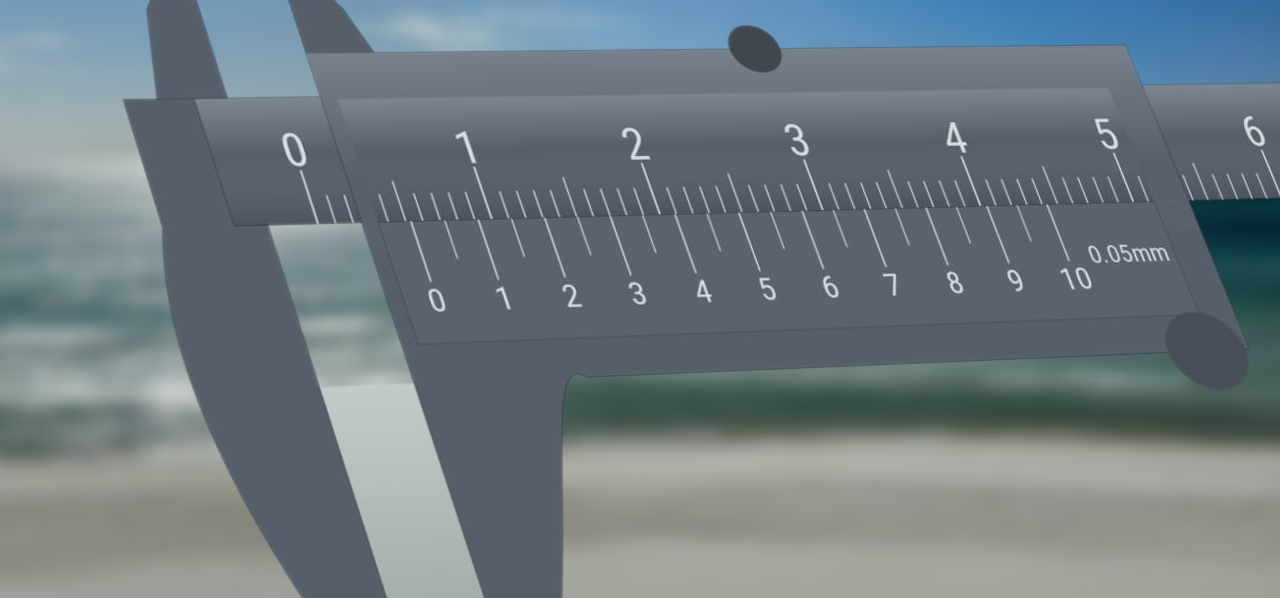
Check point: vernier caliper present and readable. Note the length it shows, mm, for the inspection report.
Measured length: 5.3 mm
